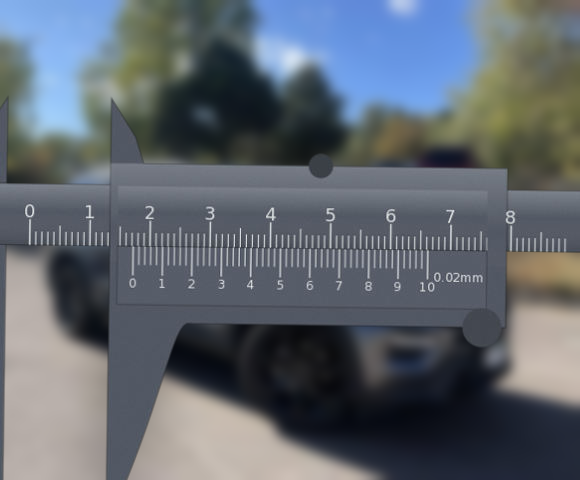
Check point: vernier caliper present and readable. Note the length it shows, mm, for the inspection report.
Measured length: 17.2 mm
